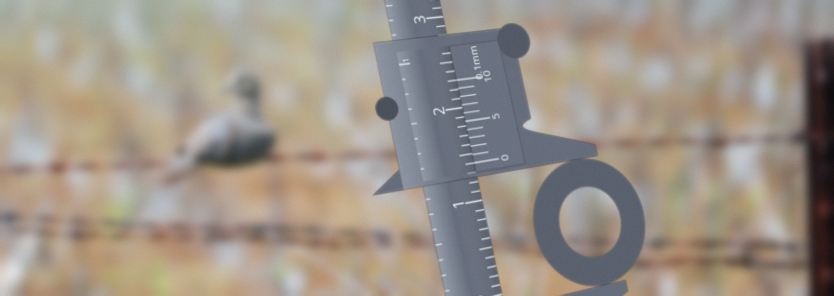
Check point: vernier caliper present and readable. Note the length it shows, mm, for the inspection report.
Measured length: 14.0 mm
